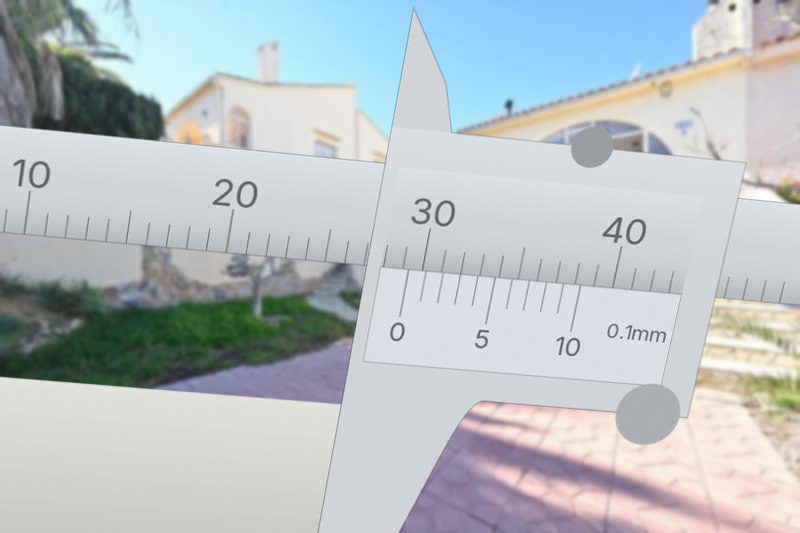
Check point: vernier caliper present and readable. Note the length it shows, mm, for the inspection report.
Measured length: 29.3 mm
